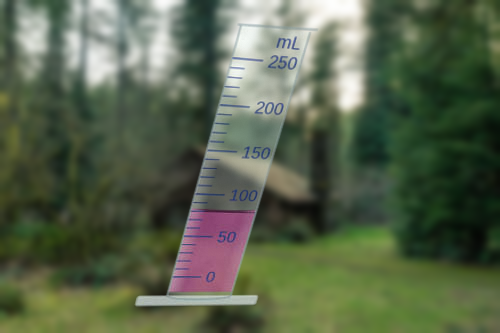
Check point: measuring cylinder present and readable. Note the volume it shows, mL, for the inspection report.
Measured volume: 80 mL
